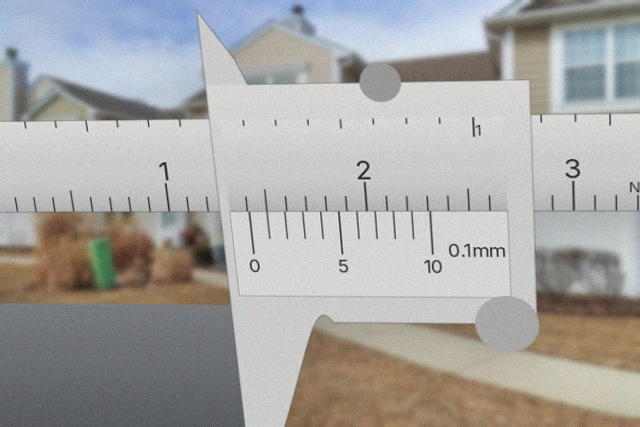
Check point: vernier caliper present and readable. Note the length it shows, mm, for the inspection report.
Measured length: 14.1 mm
